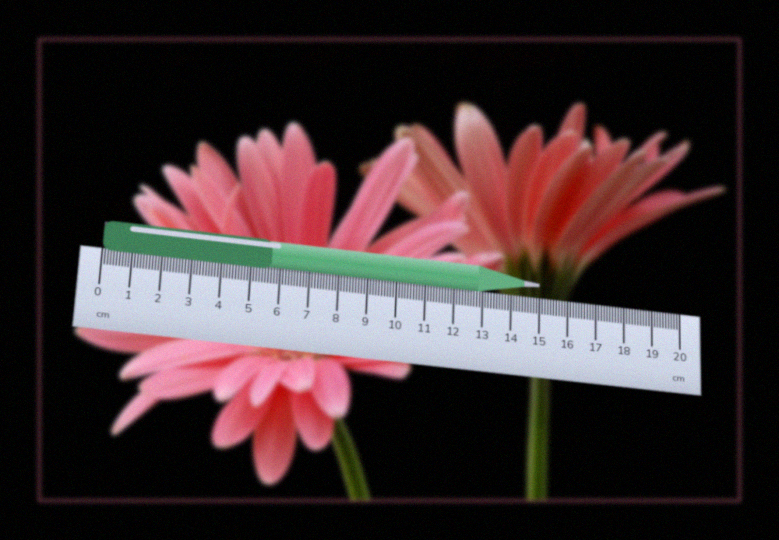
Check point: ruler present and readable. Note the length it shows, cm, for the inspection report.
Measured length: 15 cm
